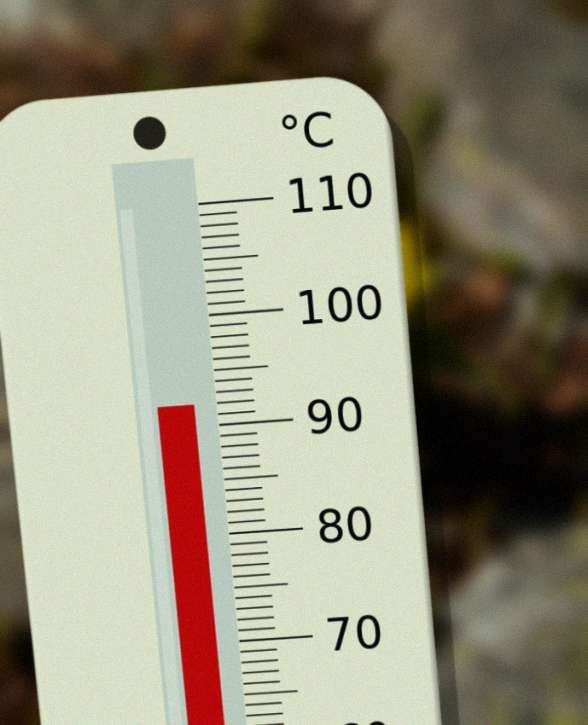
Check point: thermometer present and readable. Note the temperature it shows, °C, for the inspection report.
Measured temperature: 92 °C
